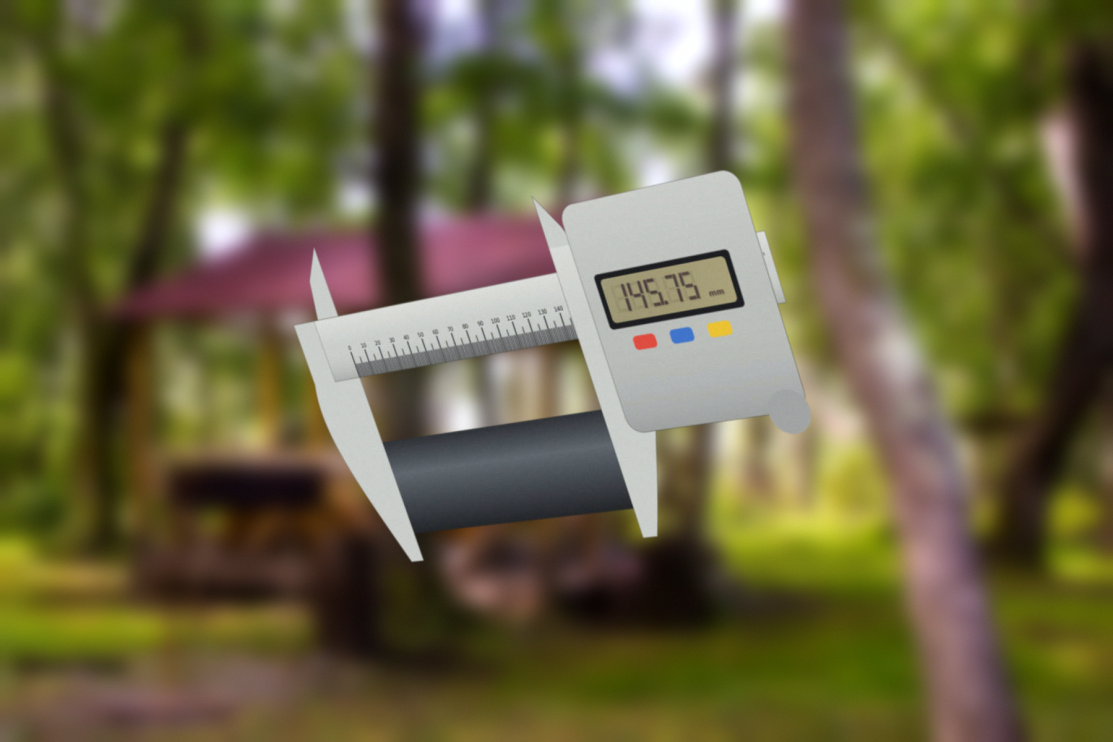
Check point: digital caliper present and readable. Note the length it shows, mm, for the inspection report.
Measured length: 145.75 mm
